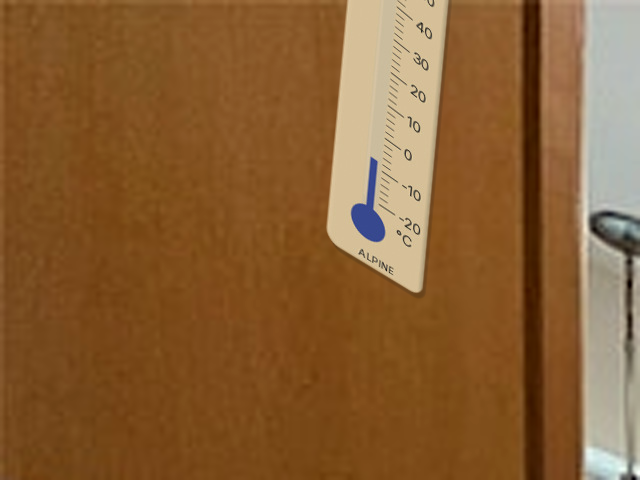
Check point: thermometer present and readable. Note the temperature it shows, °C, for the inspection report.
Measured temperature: -8 °C
